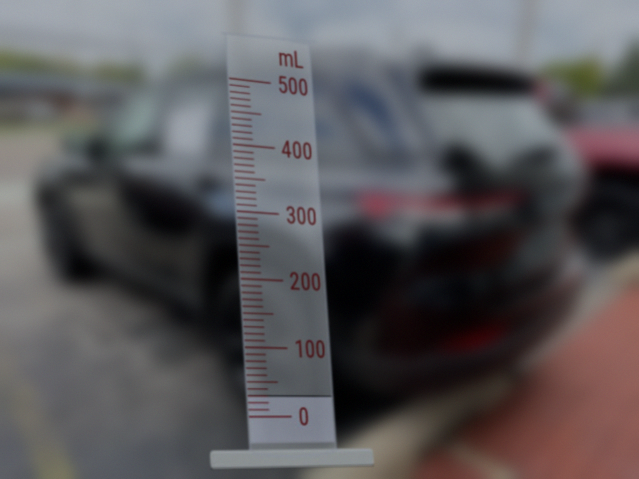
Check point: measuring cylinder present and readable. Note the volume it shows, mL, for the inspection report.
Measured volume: 30 mL
